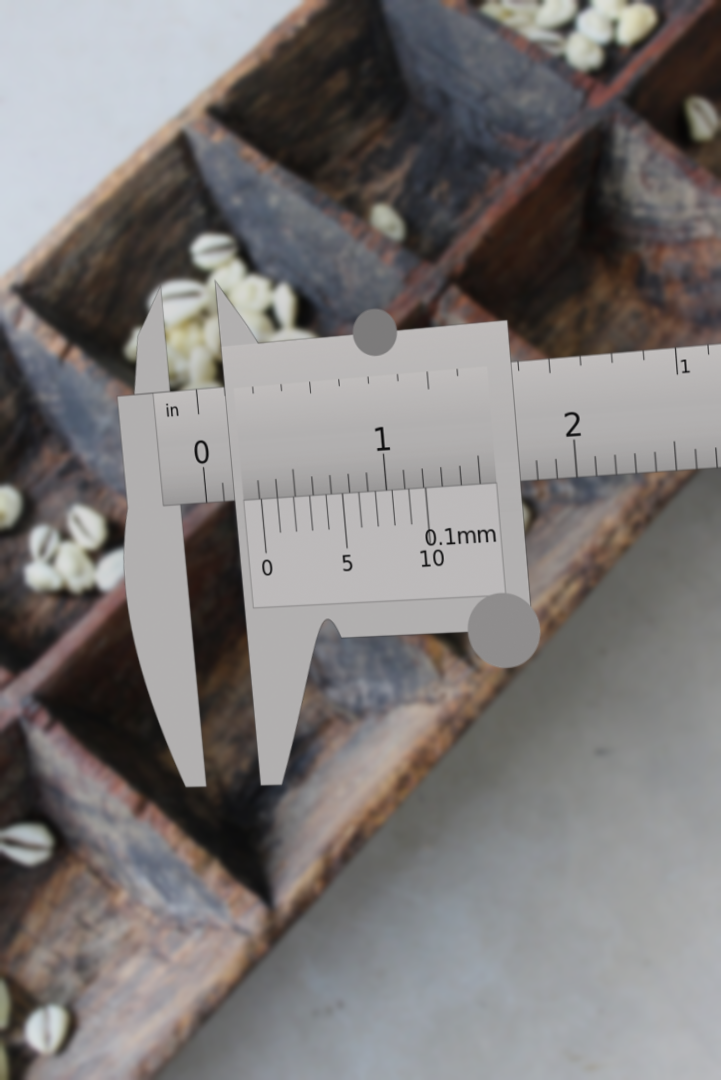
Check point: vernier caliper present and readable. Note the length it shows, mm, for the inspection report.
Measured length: 3.1 mm
